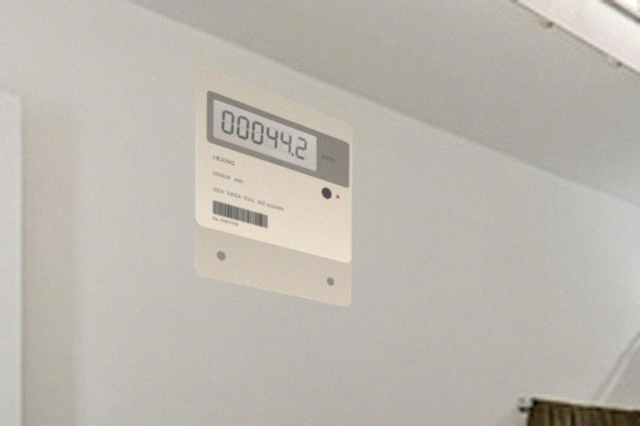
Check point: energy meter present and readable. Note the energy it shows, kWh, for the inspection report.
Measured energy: 44.2 kWh
